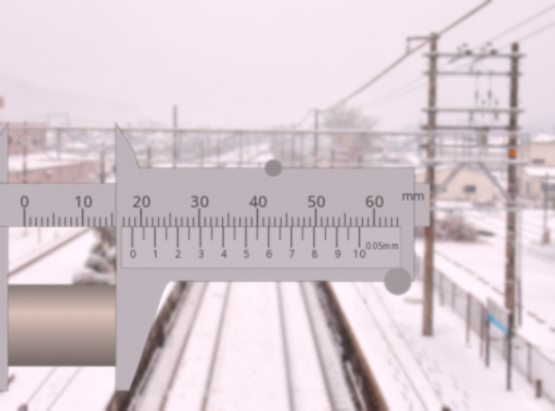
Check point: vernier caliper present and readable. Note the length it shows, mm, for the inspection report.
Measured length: 18.5 mm
